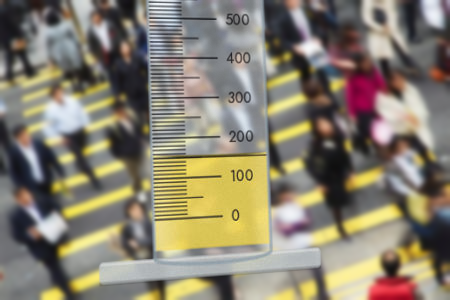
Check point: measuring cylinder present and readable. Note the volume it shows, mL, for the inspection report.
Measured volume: 150 mL
